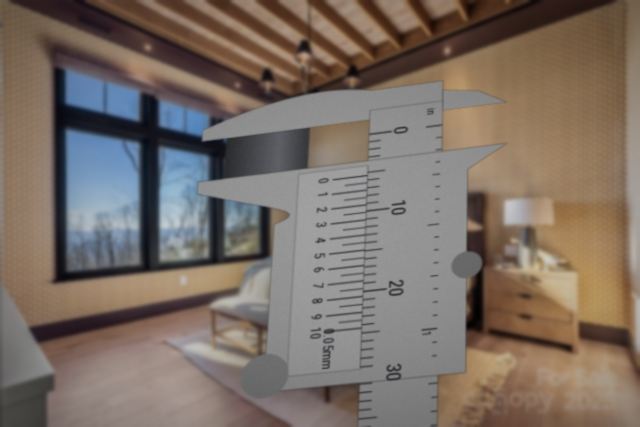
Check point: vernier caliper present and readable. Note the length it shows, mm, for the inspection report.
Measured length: 5.4 mm
